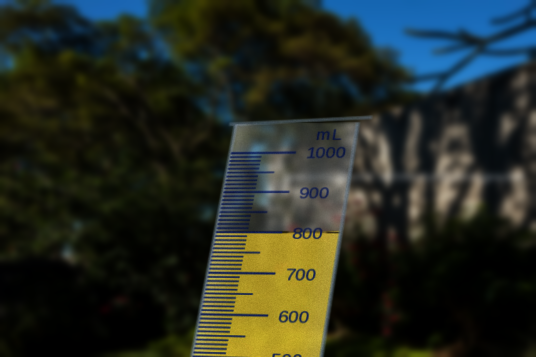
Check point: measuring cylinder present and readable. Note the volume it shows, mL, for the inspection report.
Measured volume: 800 mL
